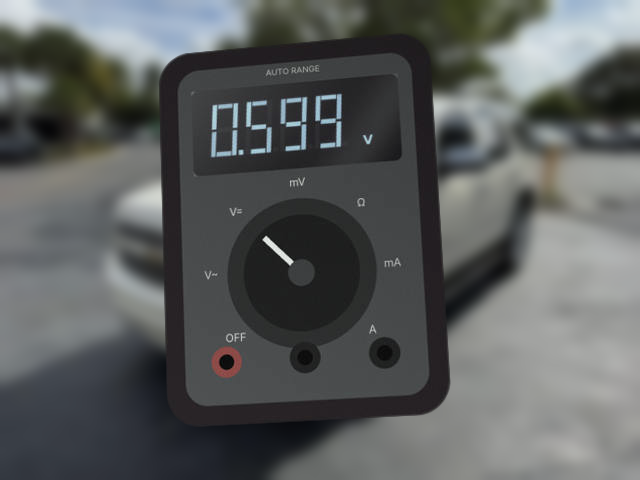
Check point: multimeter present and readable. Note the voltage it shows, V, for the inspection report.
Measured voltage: 0.599 V
